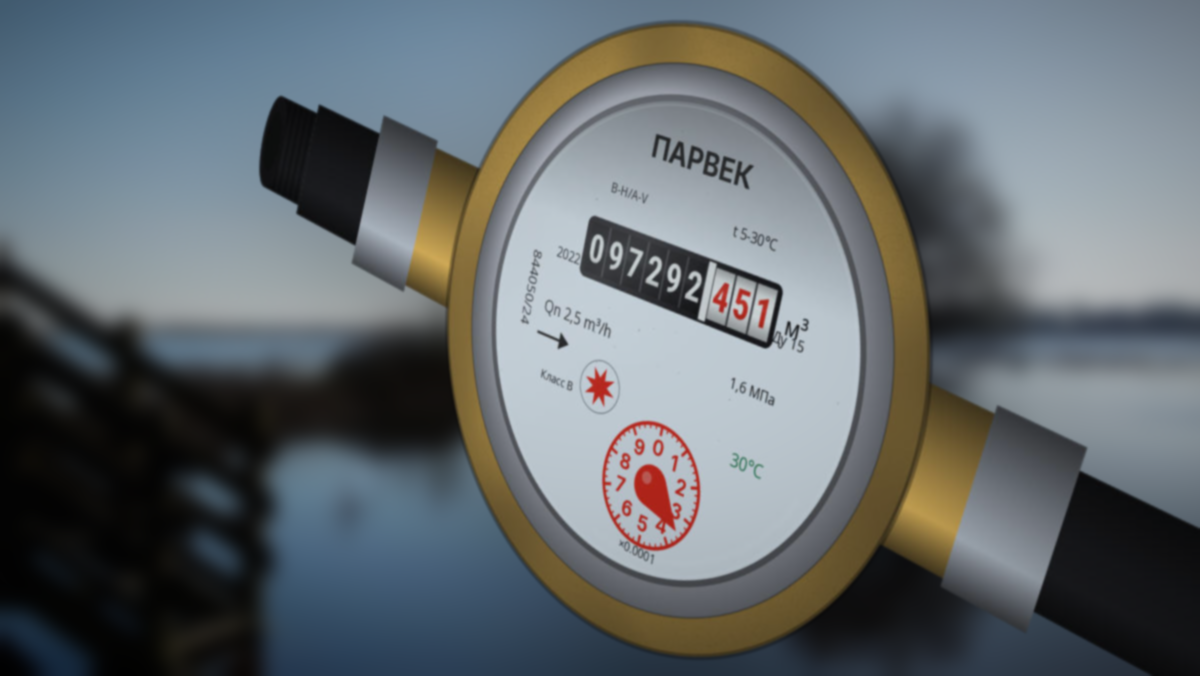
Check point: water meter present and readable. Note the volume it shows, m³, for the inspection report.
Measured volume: 97292.4513 m³
